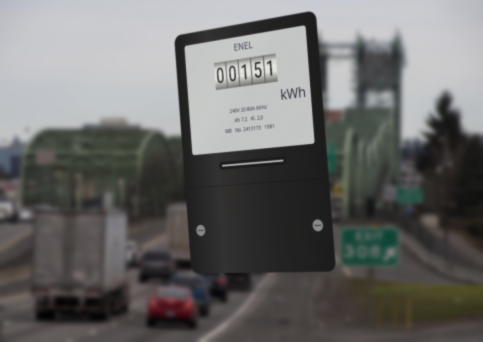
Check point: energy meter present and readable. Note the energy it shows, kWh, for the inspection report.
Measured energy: 151 kWh
